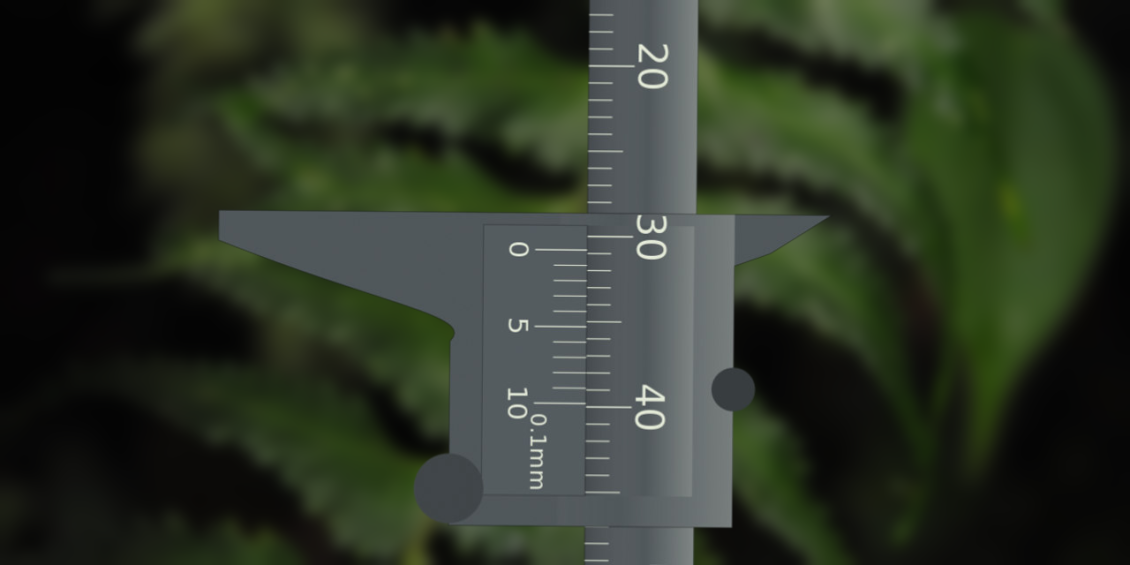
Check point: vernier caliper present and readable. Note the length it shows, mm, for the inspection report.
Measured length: 30.8 mm
